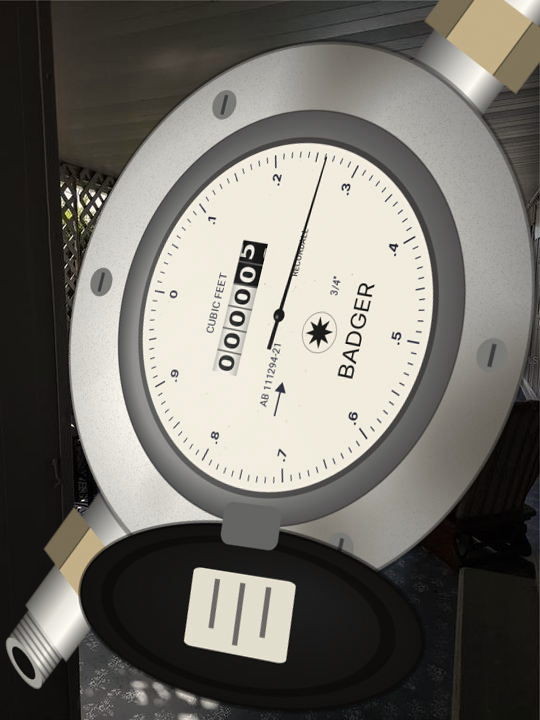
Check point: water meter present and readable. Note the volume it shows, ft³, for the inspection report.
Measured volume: 5.26 ft³
